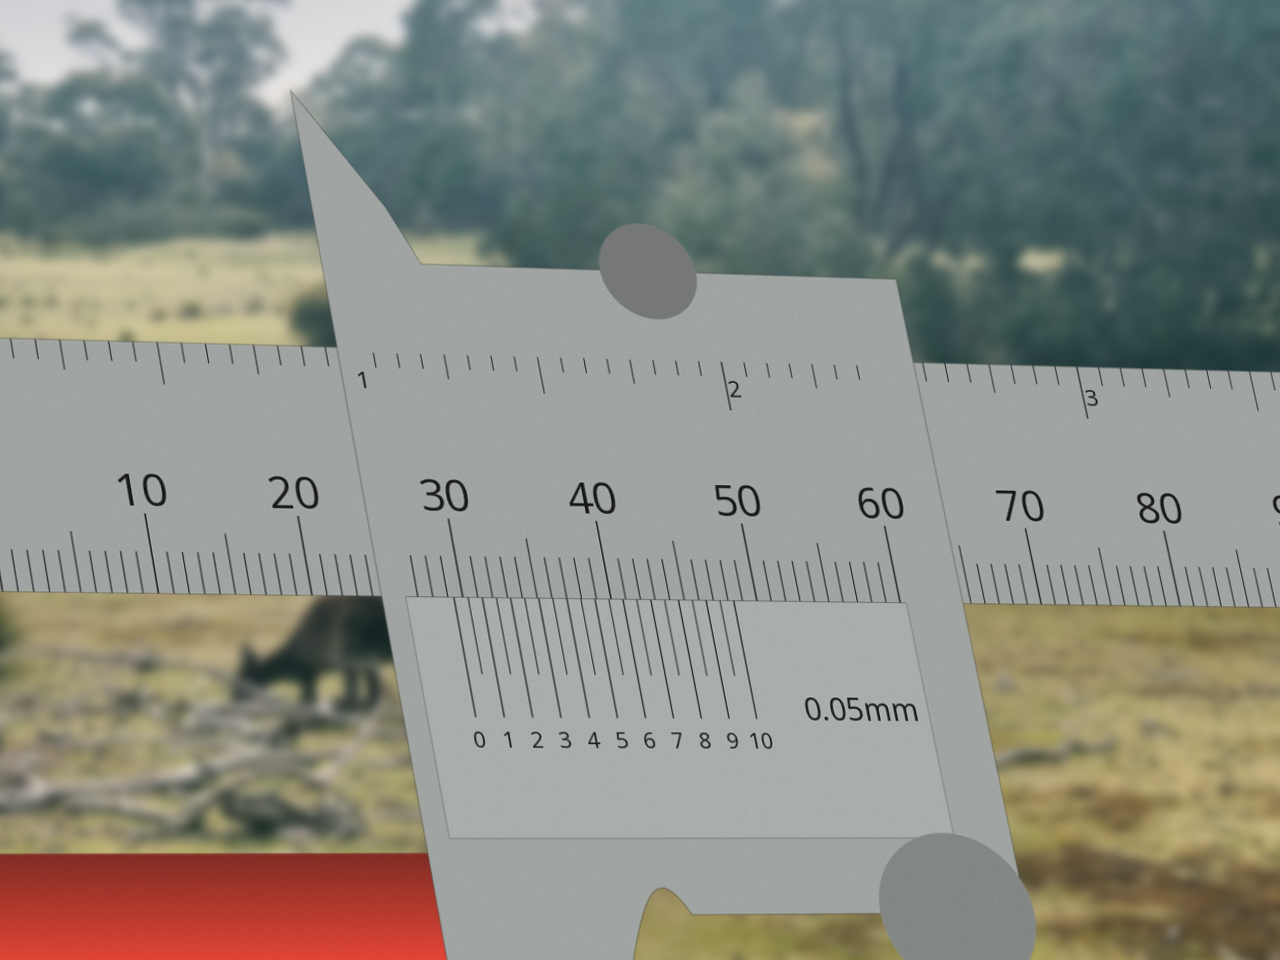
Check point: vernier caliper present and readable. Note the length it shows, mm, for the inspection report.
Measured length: 29.4 mm
